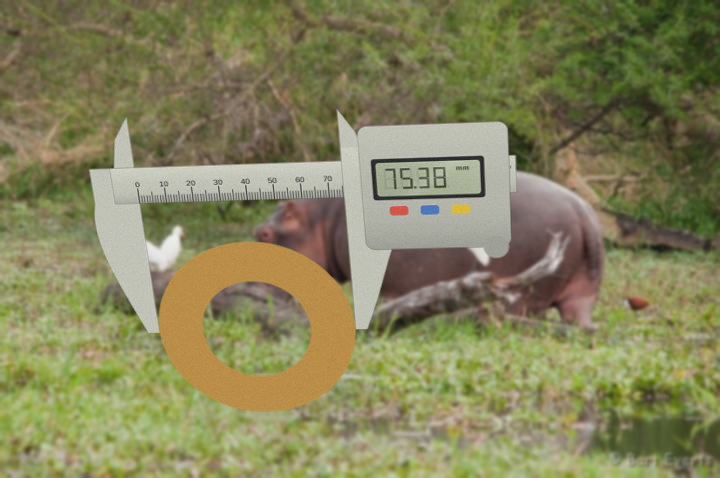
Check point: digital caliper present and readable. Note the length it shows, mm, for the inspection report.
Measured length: 75.38 mm
